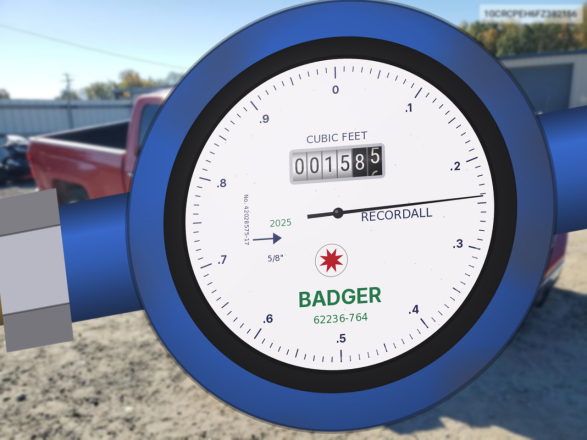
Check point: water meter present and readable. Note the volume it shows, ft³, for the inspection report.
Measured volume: 1585.24 ft³
